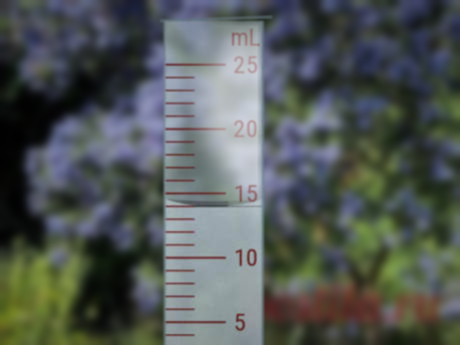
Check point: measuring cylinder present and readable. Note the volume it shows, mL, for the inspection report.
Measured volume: 14 mL
